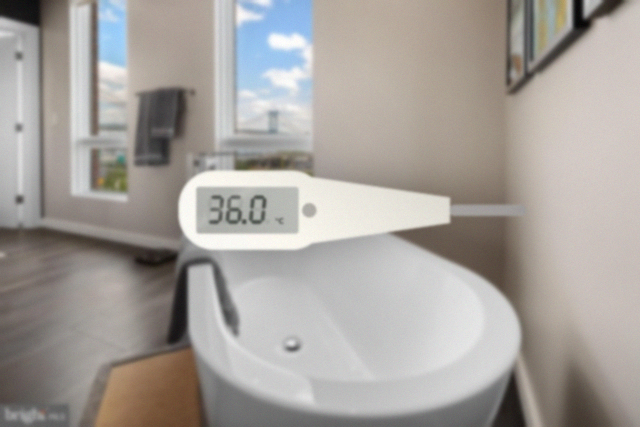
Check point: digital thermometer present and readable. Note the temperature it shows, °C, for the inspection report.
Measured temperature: 36.0 °C
